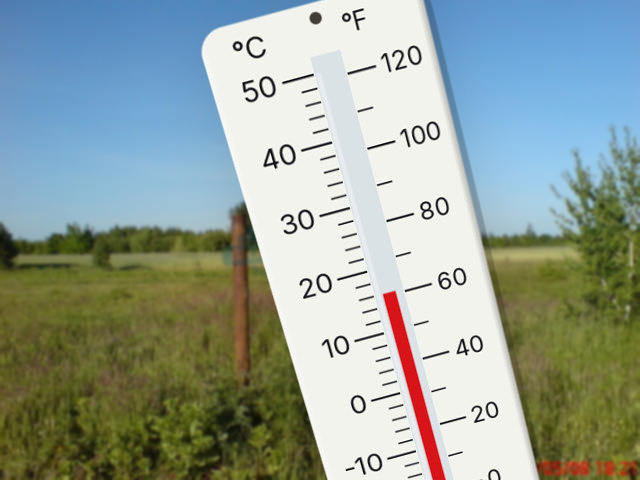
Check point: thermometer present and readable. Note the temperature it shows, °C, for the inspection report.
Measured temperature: 16 °C
